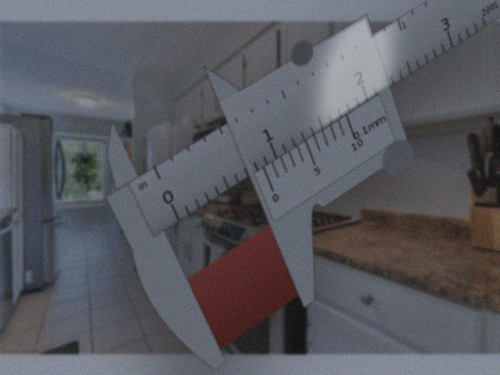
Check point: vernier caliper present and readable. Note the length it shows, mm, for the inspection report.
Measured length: 8.6 mm
